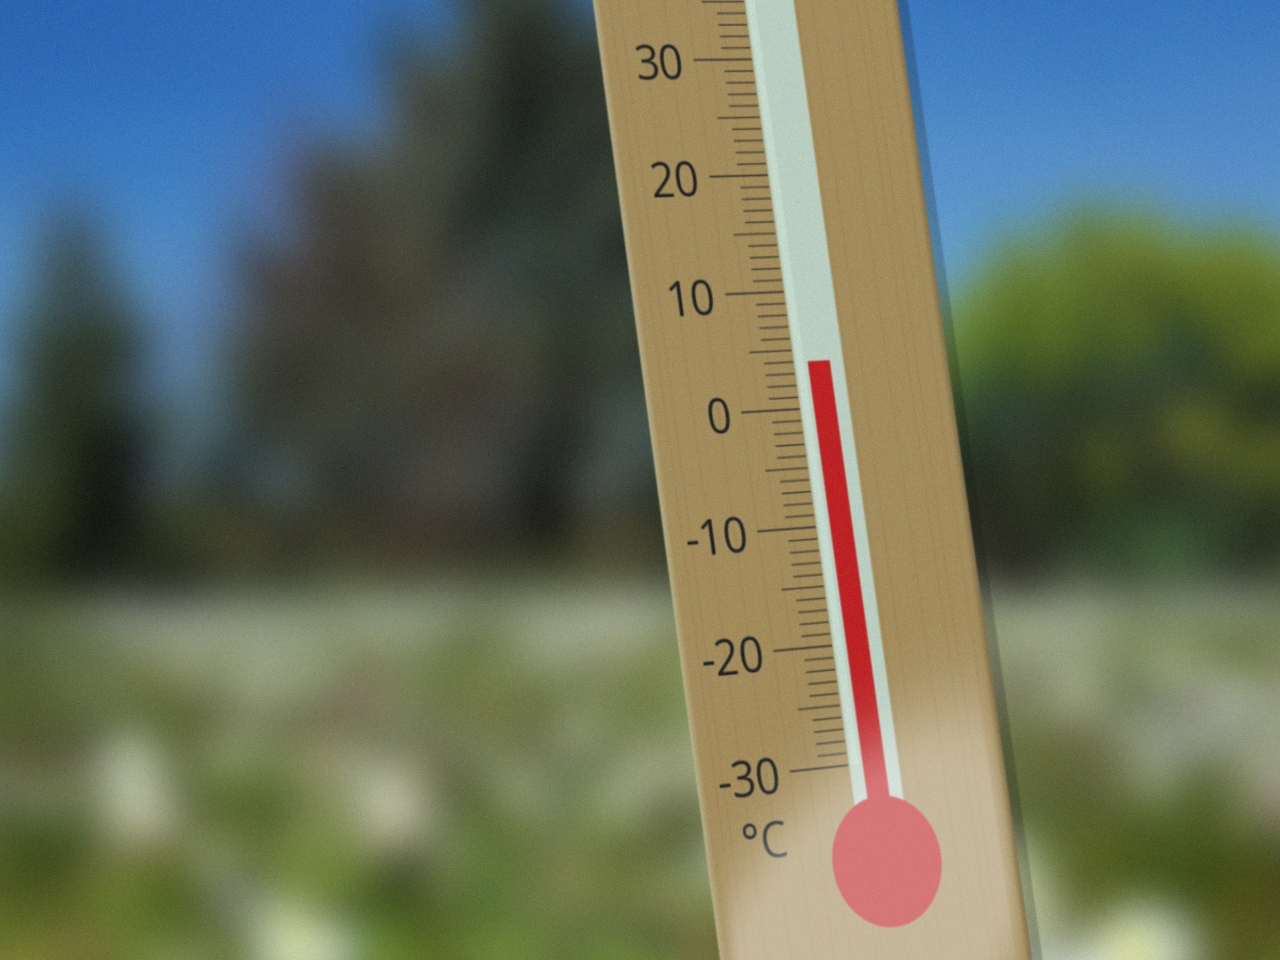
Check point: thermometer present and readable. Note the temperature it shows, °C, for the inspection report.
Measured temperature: 4 °C
